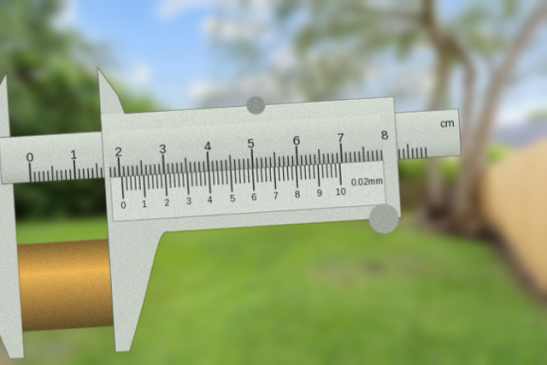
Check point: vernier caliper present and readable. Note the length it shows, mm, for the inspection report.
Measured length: 20.5 mm
